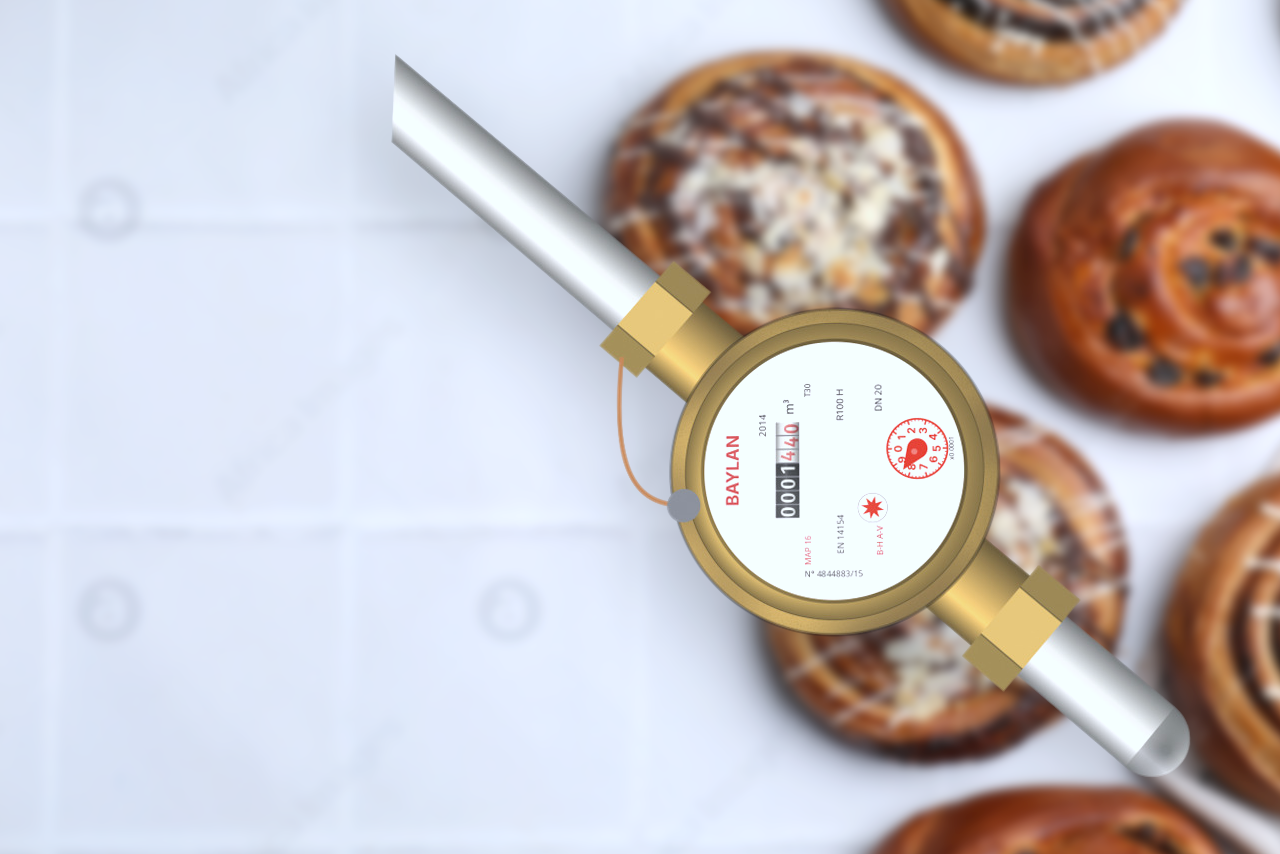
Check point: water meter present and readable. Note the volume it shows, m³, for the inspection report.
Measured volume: 1.4398 m³
